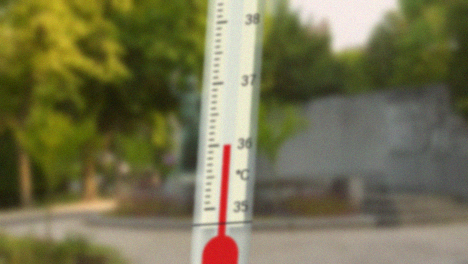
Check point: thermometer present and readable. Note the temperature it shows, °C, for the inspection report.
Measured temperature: 36 °C
